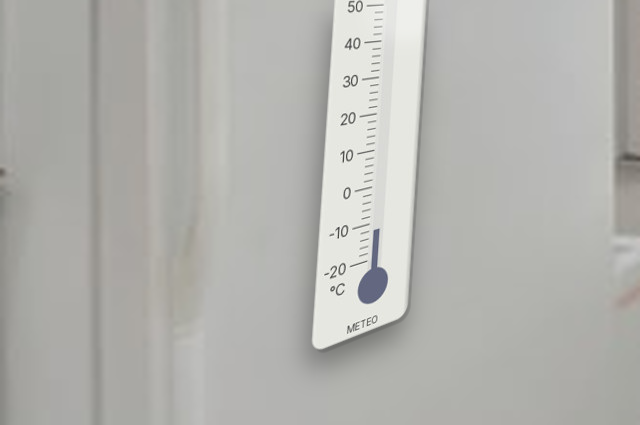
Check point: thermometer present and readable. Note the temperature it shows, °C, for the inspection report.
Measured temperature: -12 °C
